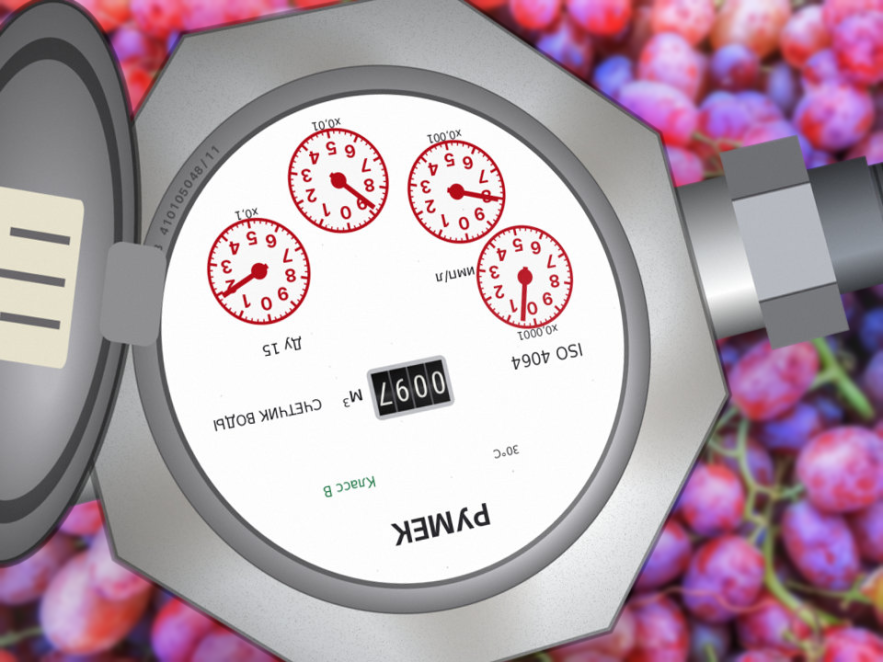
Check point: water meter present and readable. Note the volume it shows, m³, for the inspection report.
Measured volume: 97.1880 m³
